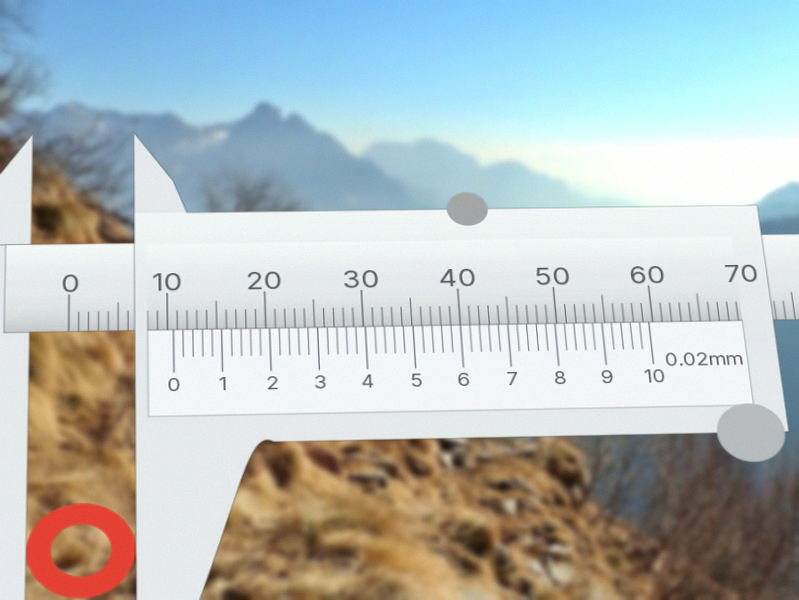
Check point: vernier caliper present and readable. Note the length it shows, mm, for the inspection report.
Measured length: 10.6 mm
